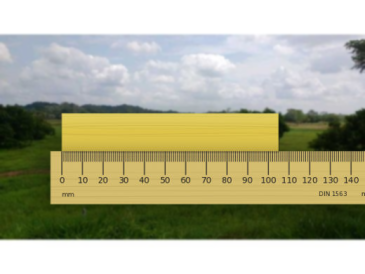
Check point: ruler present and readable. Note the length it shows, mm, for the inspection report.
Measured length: 105 mm
